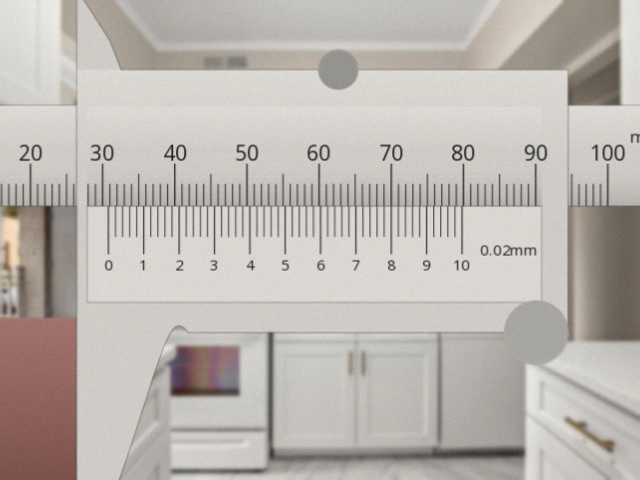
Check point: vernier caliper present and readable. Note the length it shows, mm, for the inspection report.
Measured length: 30.8 mm
